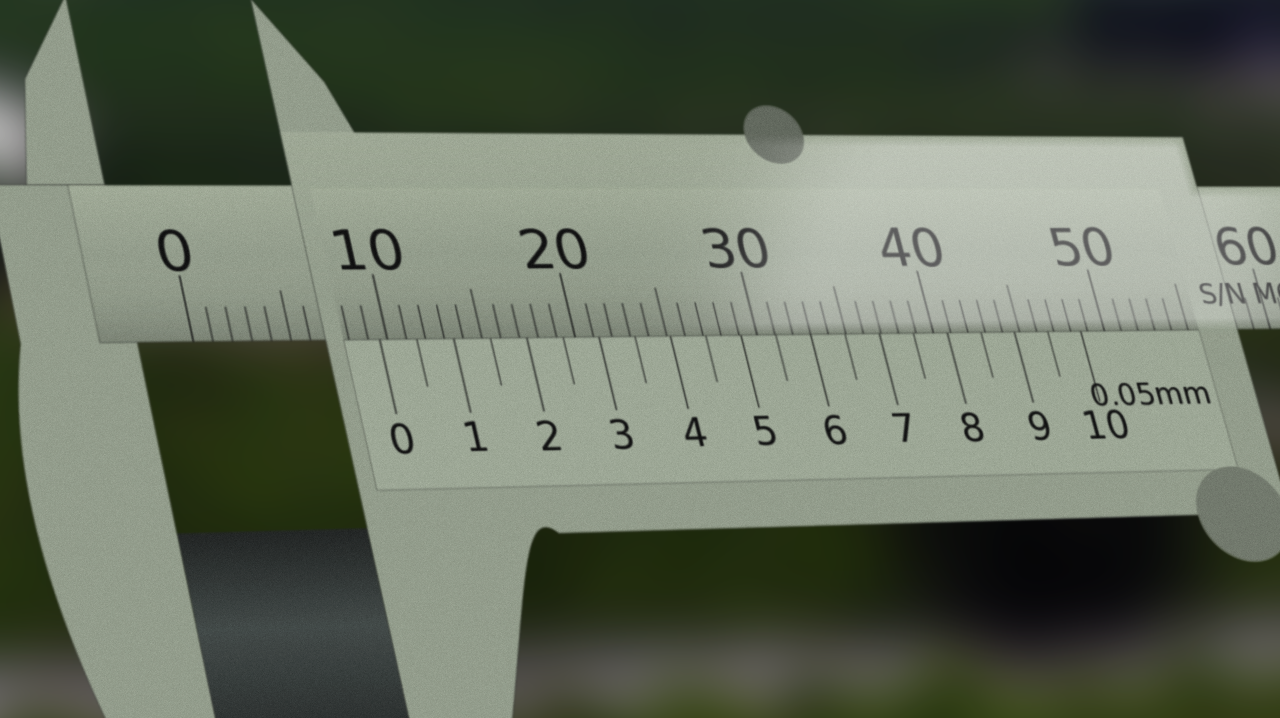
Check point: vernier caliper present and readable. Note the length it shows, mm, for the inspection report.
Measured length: 9.6 mm
